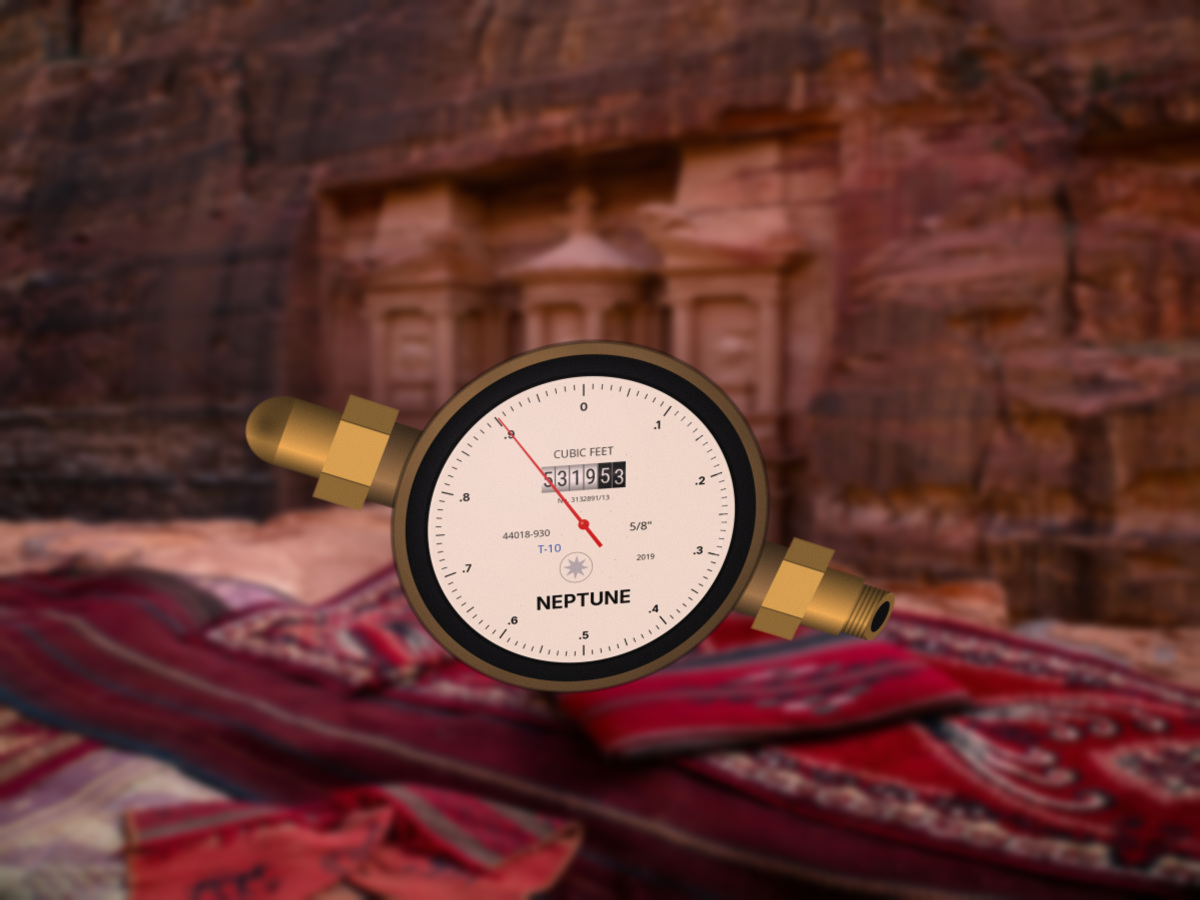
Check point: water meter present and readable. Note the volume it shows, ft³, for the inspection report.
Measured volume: 531952.90 ft³
